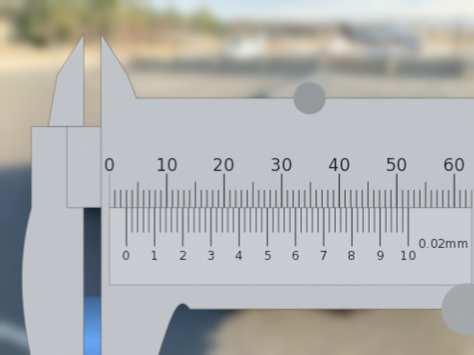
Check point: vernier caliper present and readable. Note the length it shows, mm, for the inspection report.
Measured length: 3.0 mm
